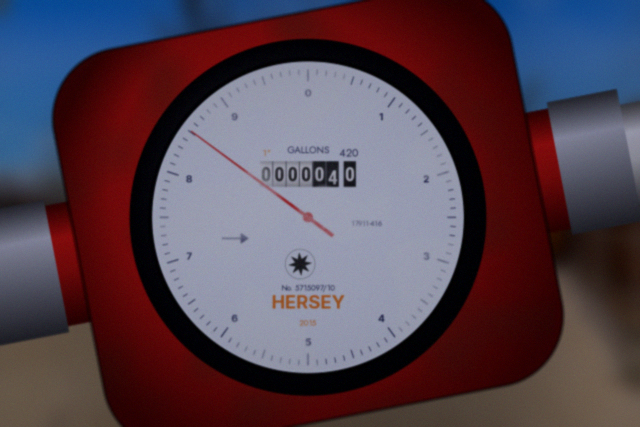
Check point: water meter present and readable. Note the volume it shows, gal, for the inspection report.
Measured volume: 38.5 gal
